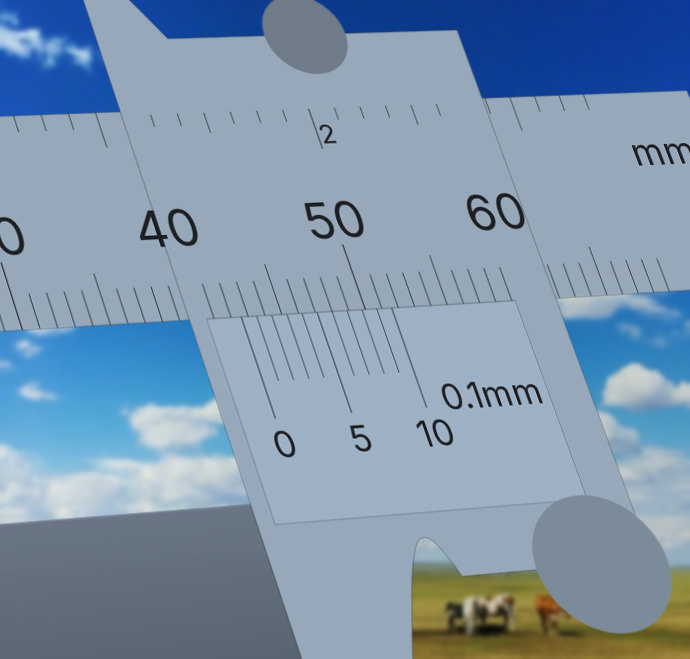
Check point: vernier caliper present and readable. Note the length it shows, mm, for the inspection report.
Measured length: 42.6 mm
